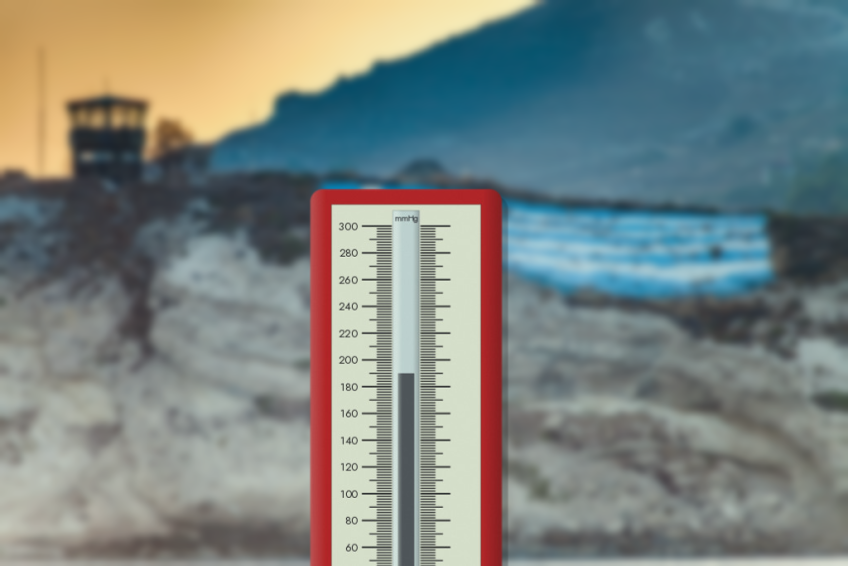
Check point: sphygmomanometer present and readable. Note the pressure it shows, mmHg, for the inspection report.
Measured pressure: 190 mmHg
